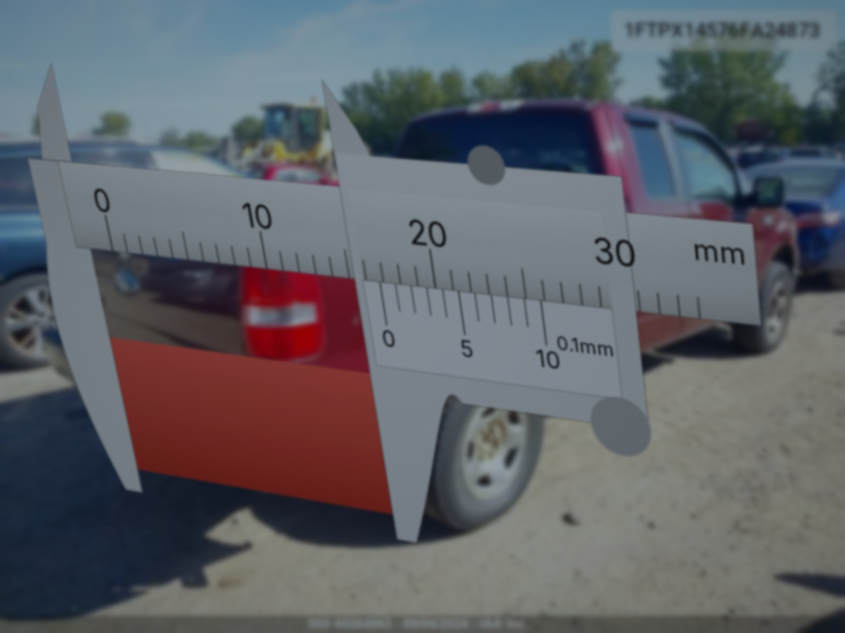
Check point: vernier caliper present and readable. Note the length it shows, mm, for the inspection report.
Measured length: 16.8 mm
